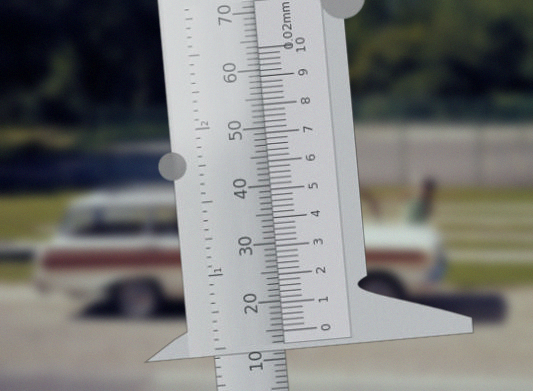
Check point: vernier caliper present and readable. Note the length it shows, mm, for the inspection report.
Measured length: 14.8 mm
